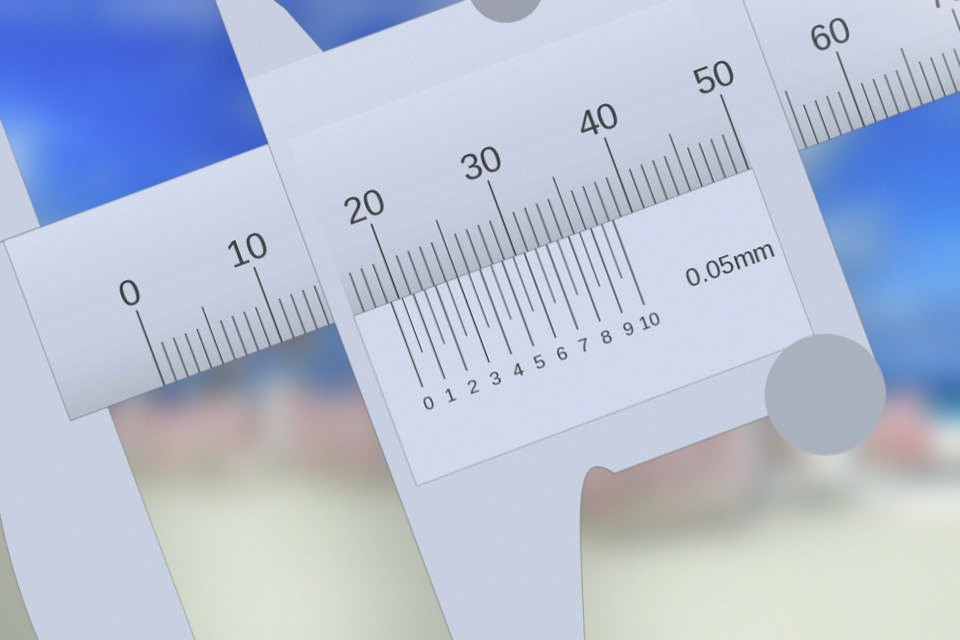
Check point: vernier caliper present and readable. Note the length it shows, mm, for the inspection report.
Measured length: 19.3 mm
